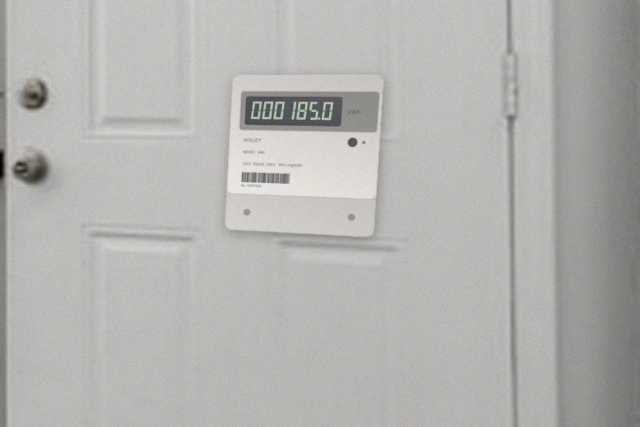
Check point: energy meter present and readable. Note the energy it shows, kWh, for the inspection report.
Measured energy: 185.0 kWh
